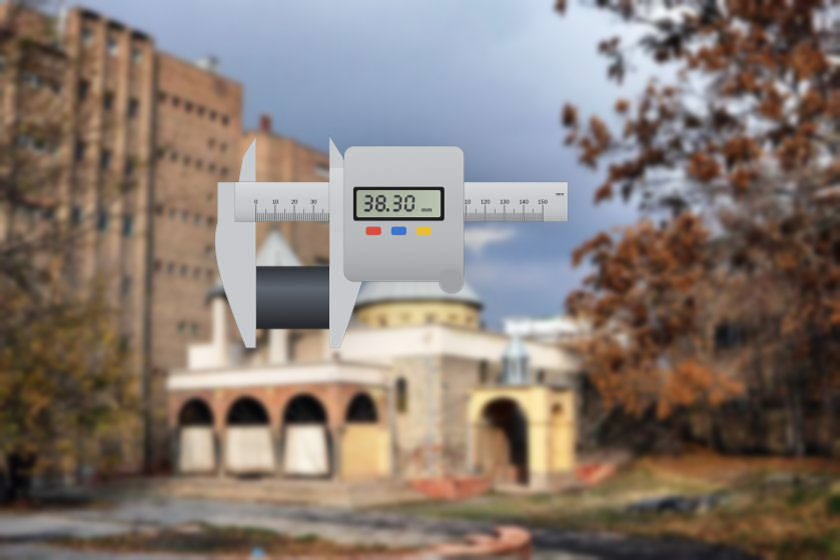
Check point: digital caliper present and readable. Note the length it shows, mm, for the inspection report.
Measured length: 38.30 mm
